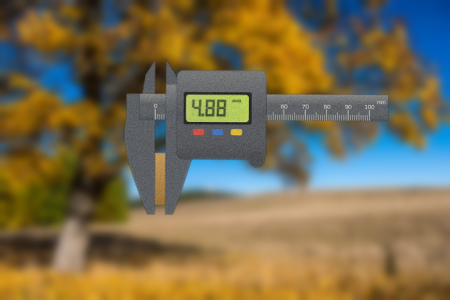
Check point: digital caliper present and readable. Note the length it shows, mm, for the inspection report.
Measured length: 4.88 mm
